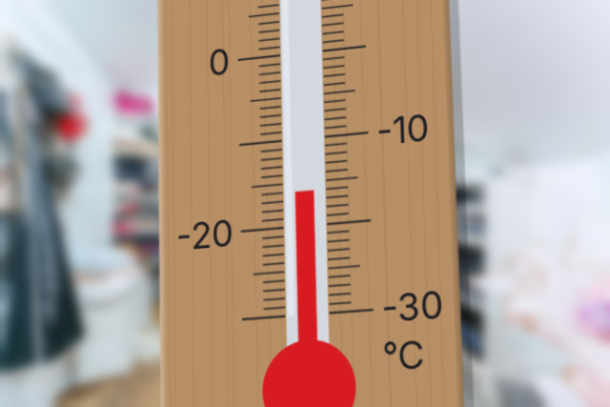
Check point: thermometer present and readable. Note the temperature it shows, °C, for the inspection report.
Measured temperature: -16 °C
